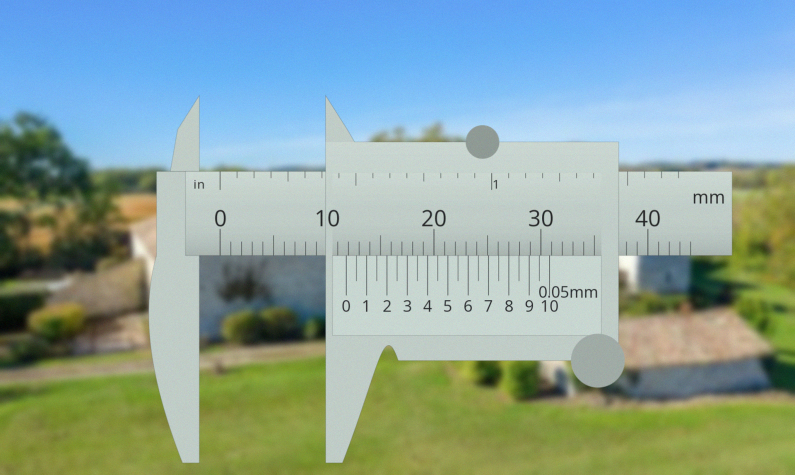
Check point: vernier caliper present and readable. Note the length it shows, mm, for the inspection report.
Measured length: 11.8 mm
